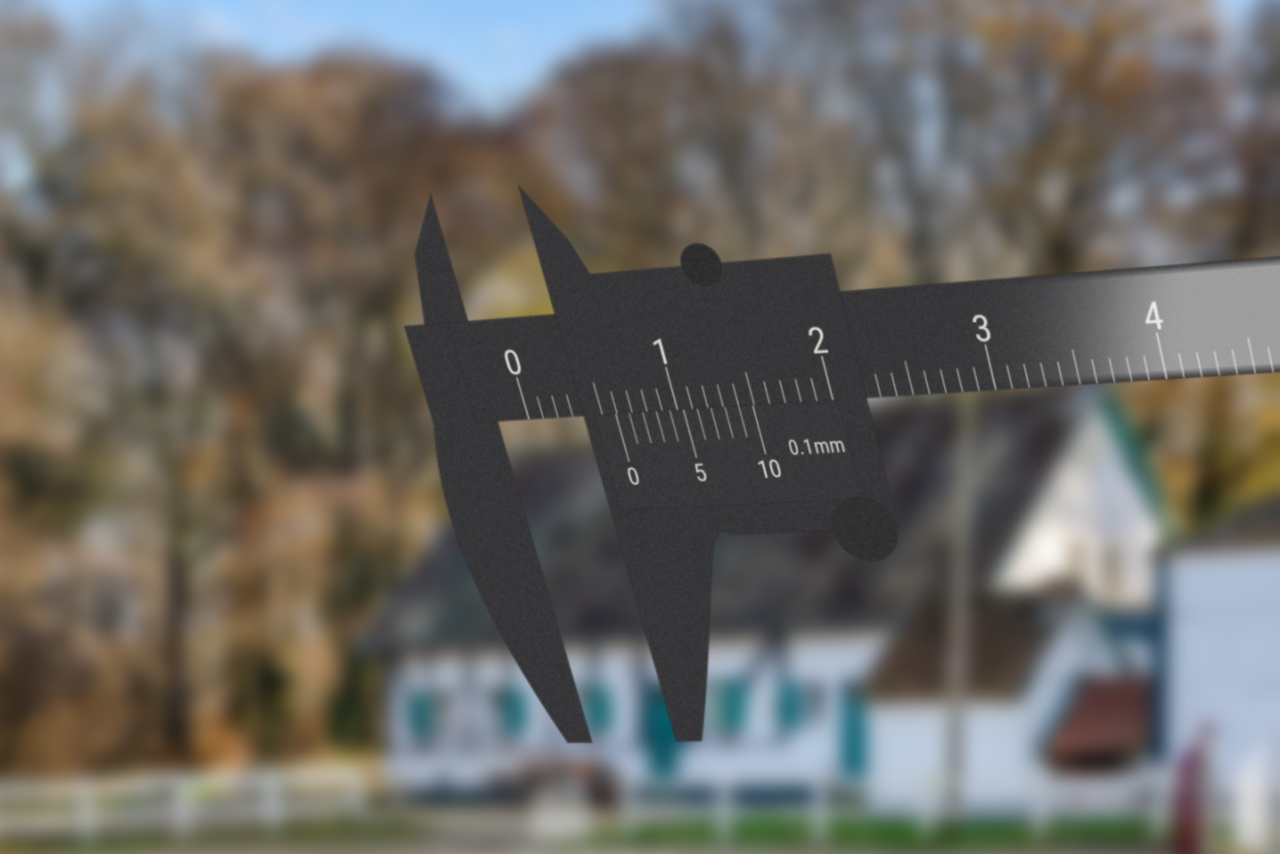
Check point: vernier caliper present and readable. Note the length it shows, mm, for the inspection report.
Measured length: 5.9 mm
